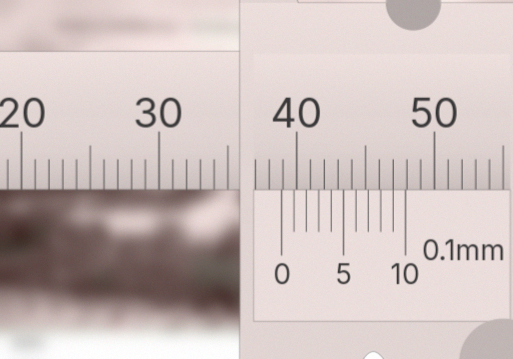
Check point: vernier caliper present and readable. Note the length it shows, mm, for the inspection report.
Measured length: 38.9 mm
